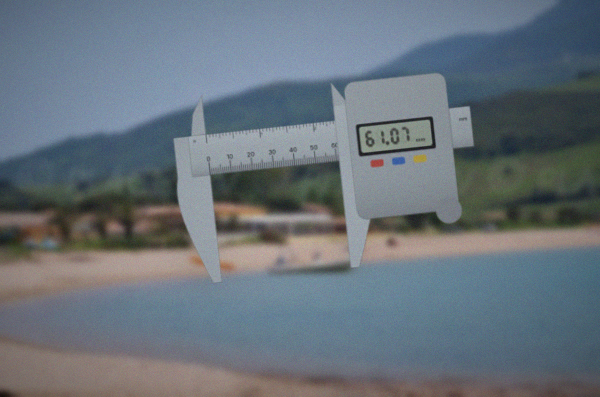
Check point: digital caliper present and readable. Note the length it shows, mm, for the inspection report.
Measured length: 61.07 mm
